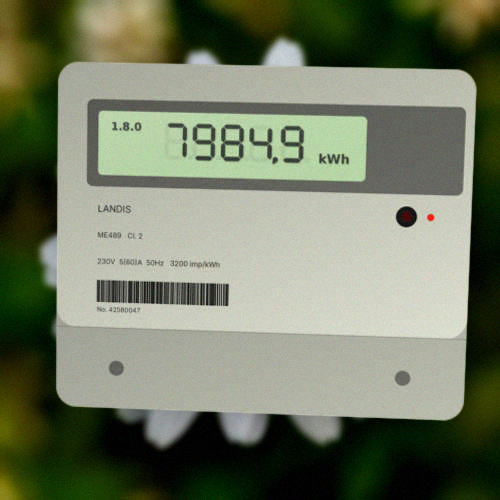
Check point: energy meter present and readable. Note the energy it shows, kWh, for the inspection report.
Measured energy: 7984.9 kWh
